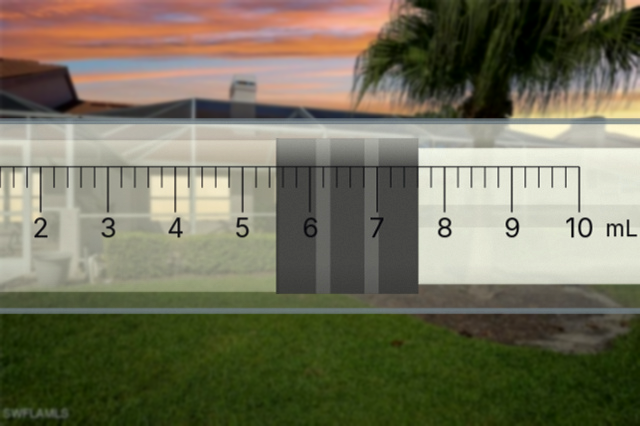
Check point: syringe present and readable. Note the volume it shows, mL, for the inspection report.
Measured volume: 5.5 mL
